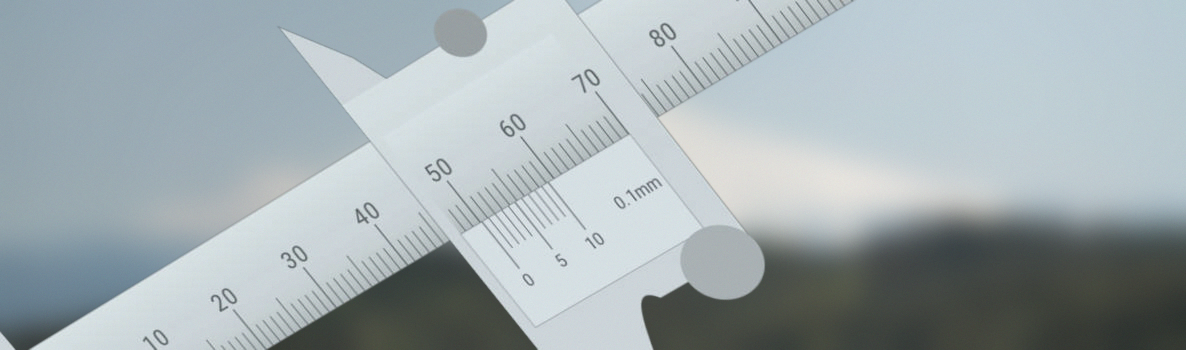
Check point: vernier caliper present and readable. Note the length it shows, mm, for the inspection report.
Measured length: 50.2 mm
